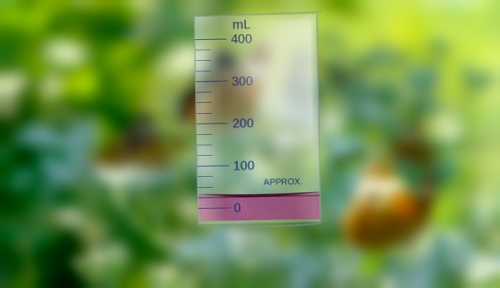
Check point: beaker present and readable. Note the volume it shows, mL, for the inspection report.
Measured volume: 25 mL
